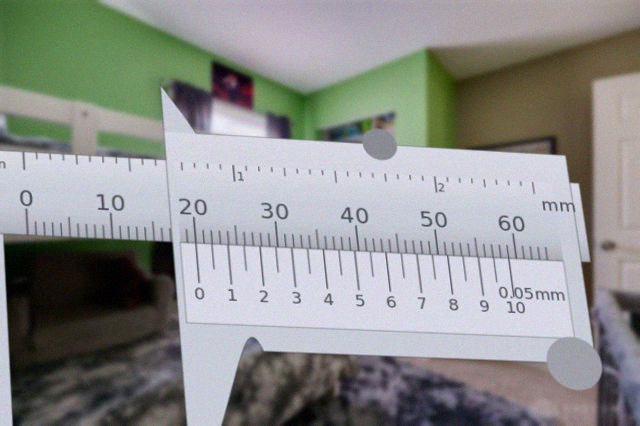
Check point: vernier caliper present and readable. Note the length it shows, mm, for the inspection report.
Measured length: 20.0 mm
